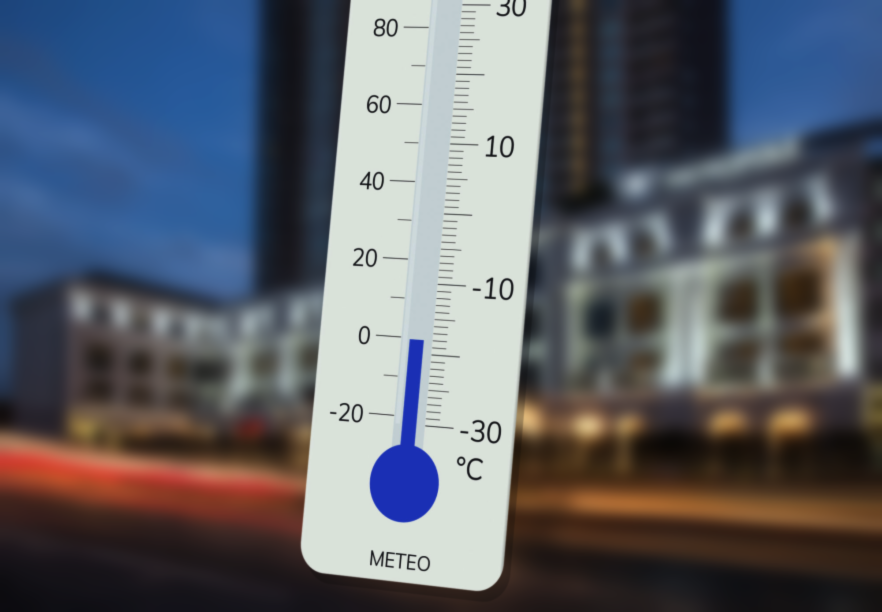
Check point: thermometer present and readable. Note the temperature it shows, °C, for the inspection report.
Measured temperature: -18 °C
